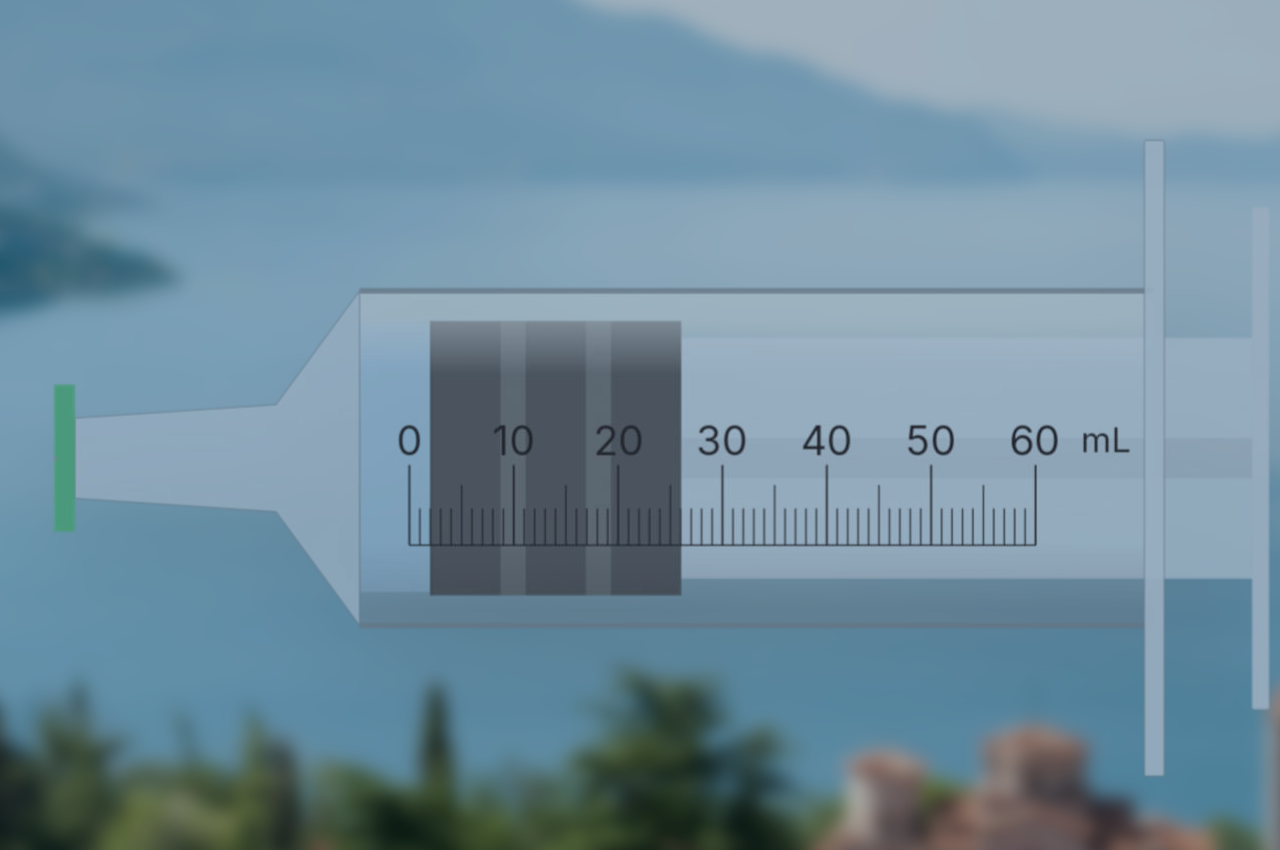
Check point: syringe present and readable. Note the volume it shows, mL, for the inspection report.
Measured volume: 2 mL
